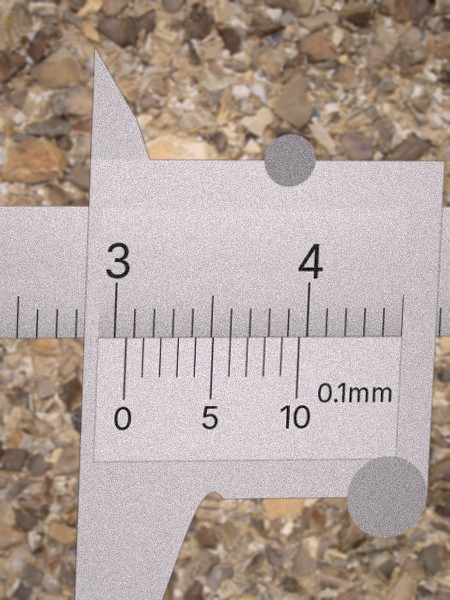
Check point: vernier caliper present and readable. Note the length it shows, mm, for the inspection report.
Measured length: 30.6 mm
